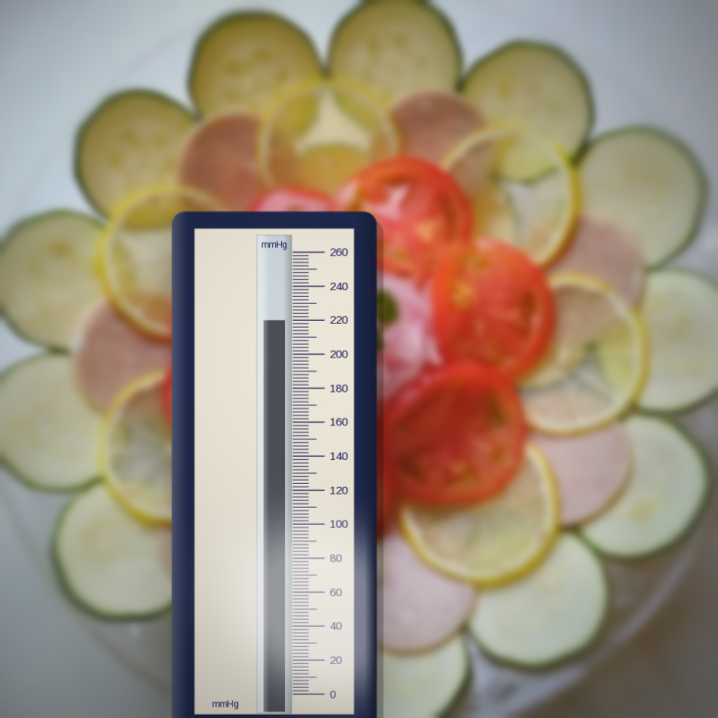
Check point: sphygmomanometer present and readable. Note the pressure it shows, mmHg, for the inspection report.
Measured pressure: 220 mmHg
